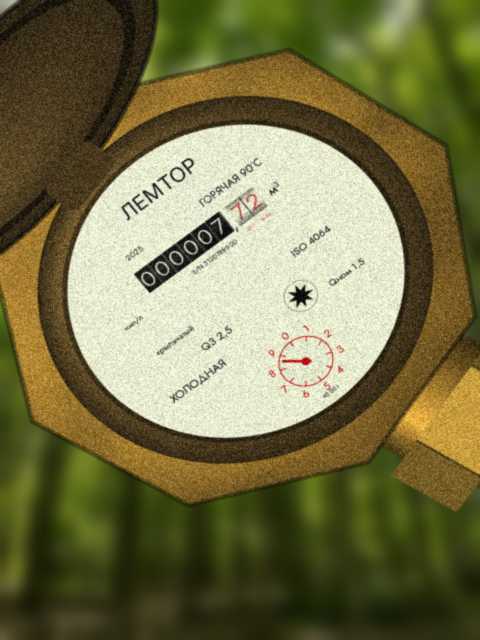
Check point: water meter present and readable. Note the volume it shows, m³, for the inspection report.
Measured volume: 7.728 m³
